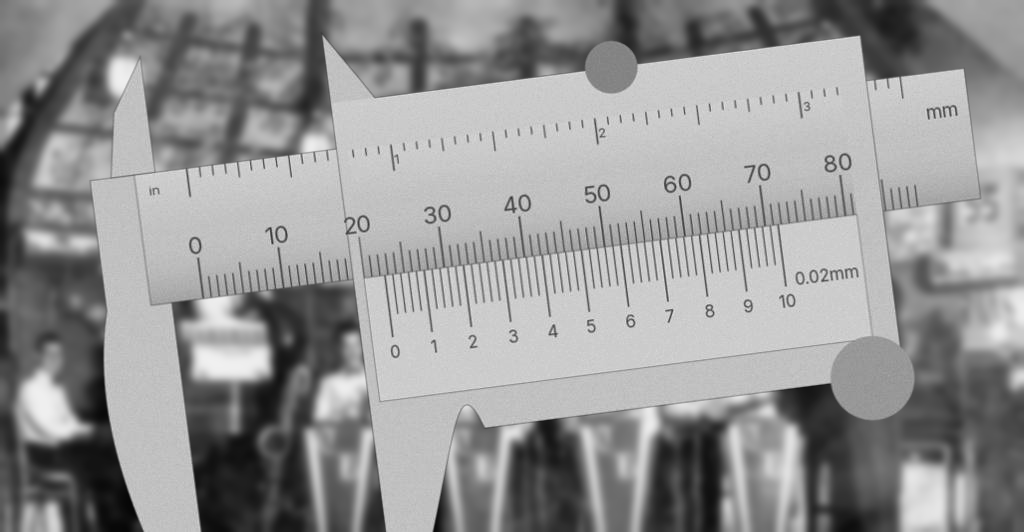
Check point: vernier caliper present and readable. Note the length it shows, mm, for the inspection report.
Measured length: 22.6 mm
